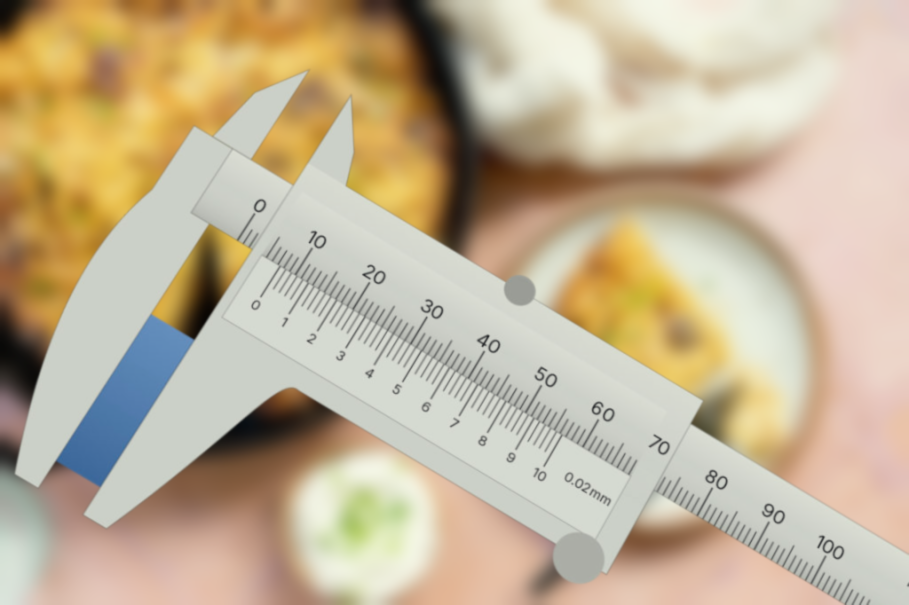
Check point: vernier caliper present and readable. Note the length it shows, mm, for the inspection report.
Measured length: 7.4 mm
